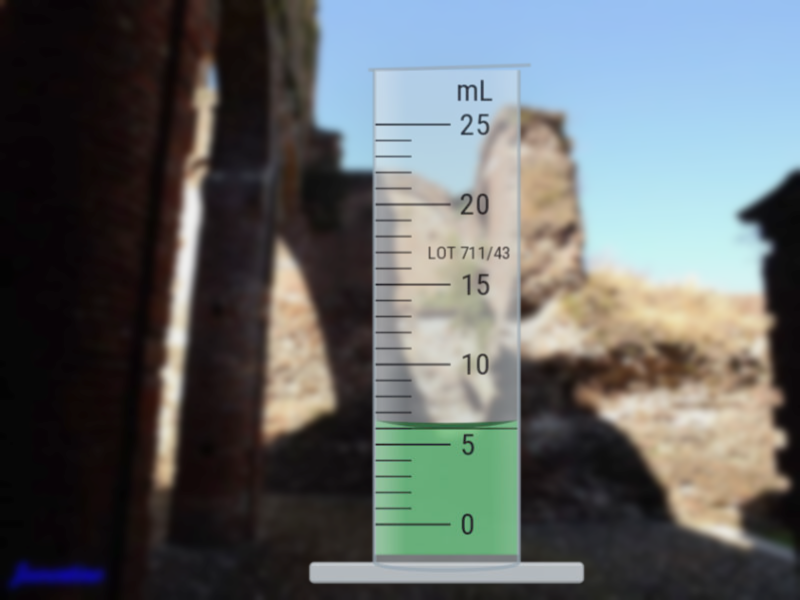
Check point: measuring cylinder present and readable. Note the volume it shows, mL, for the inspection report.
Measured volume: 6 mL
